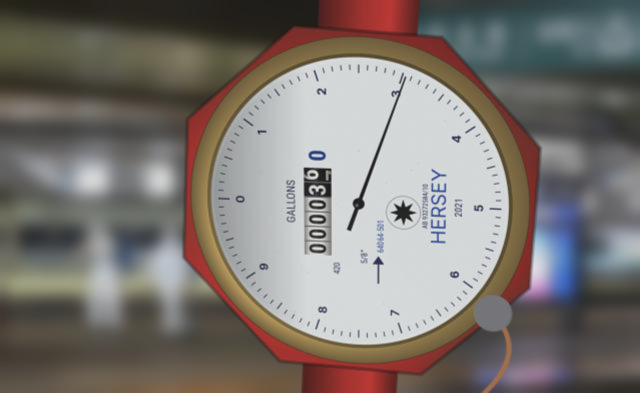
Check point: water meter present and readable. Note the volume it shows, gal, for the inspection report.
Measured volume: 363.0 gal
